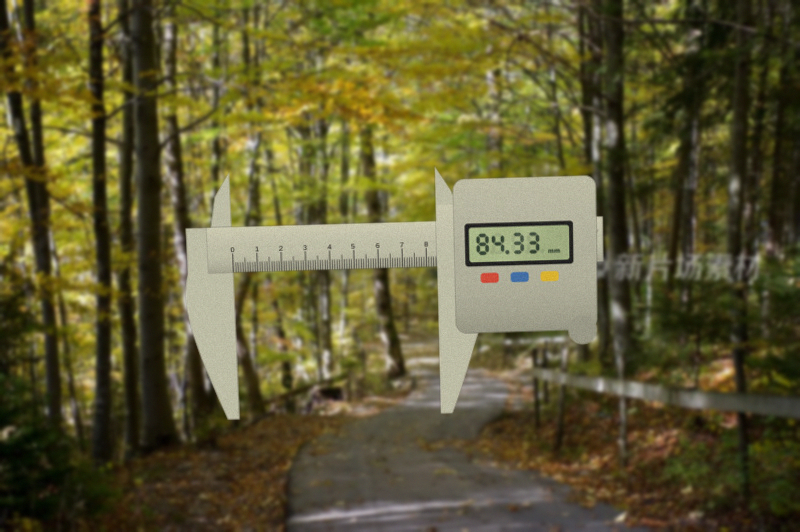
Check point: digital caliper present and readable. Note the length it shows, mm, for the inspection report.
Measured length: 84.33 mm
